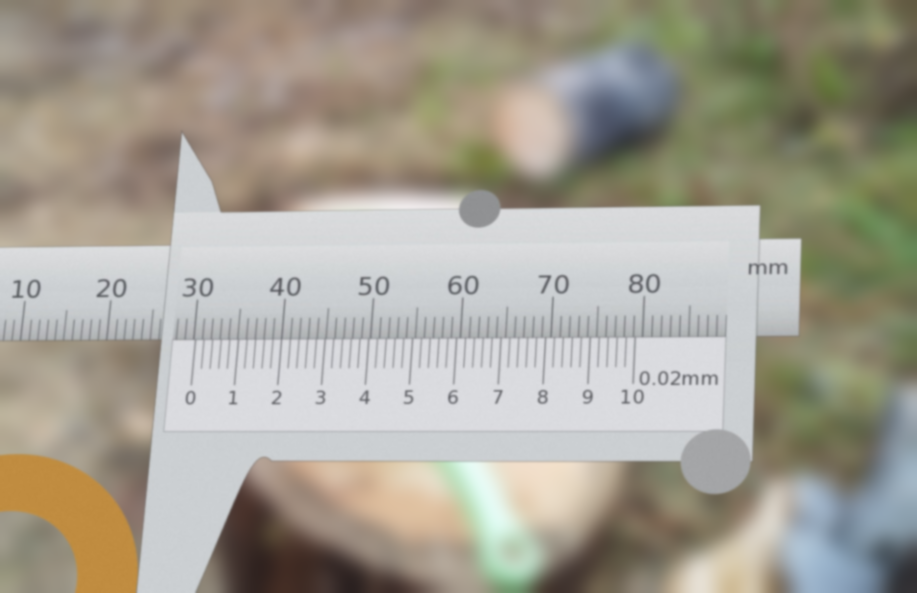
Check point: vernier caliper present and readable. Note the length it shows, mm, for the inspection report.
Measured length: 30.2 mm
